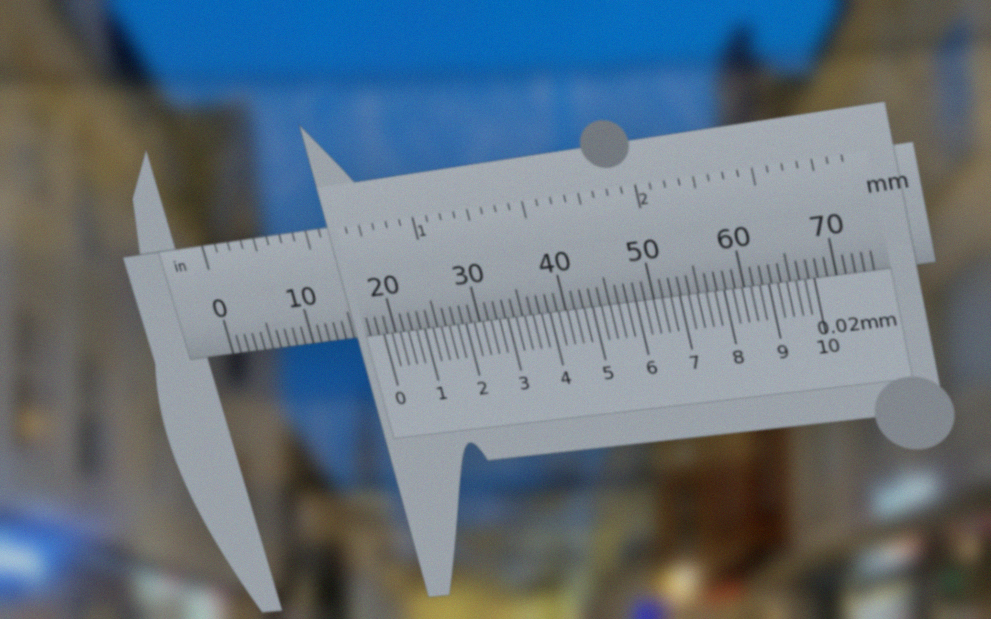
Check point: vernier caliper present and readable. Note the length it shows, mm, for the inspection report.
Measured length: 18.6 mm
